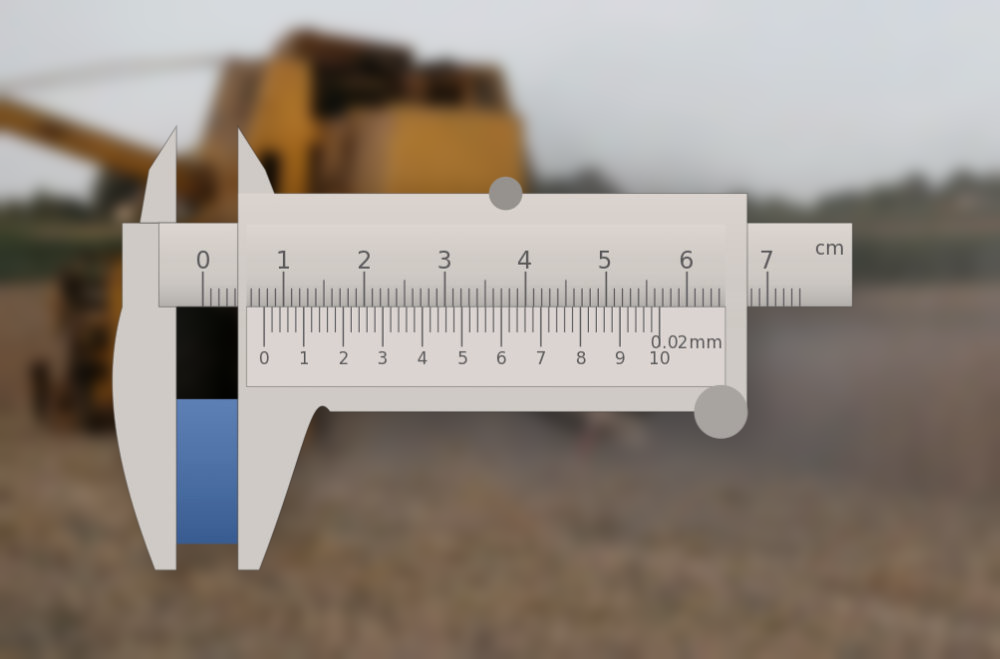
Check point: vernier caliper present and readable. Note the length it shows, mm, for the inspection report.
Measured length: 7.6 mm
